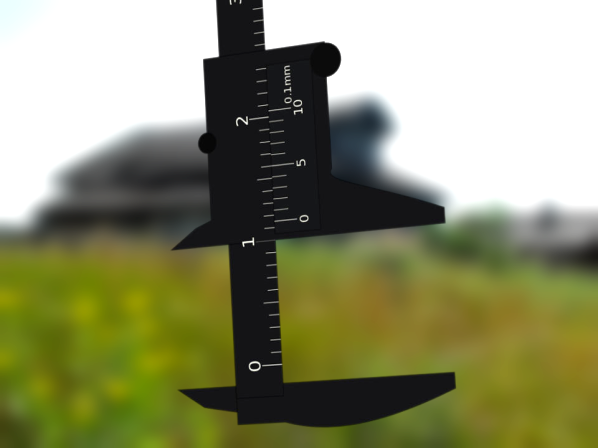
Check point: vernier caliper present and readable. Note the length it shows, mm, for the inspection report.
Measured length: 11.5 mm
